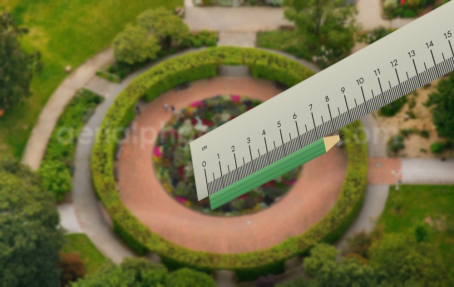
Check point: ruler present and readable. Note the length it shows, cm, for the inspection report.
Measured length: 8.5 cm
